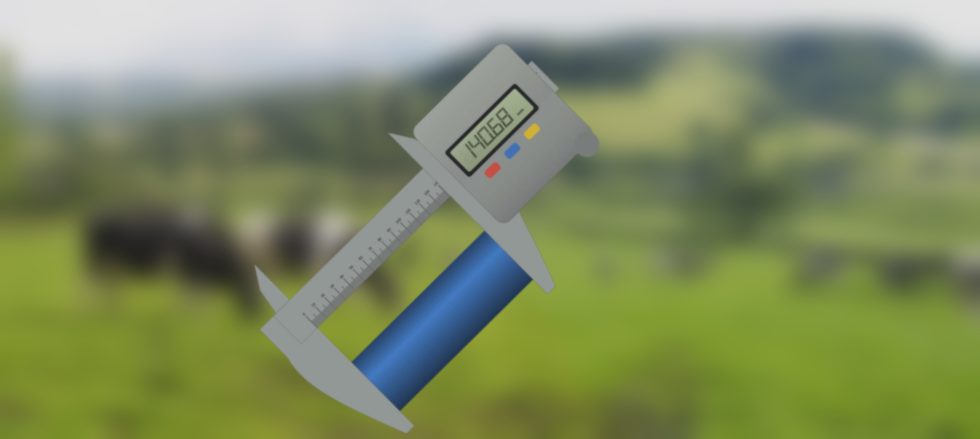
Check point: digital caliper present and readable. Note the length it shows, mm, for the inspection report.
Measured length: 140.68 mm
